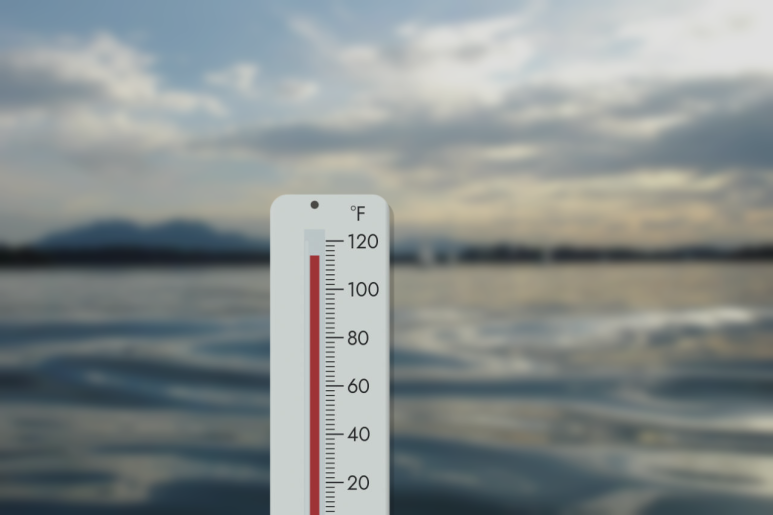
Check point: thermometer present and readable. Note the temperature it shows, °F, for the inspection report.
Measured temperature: 114 °F
